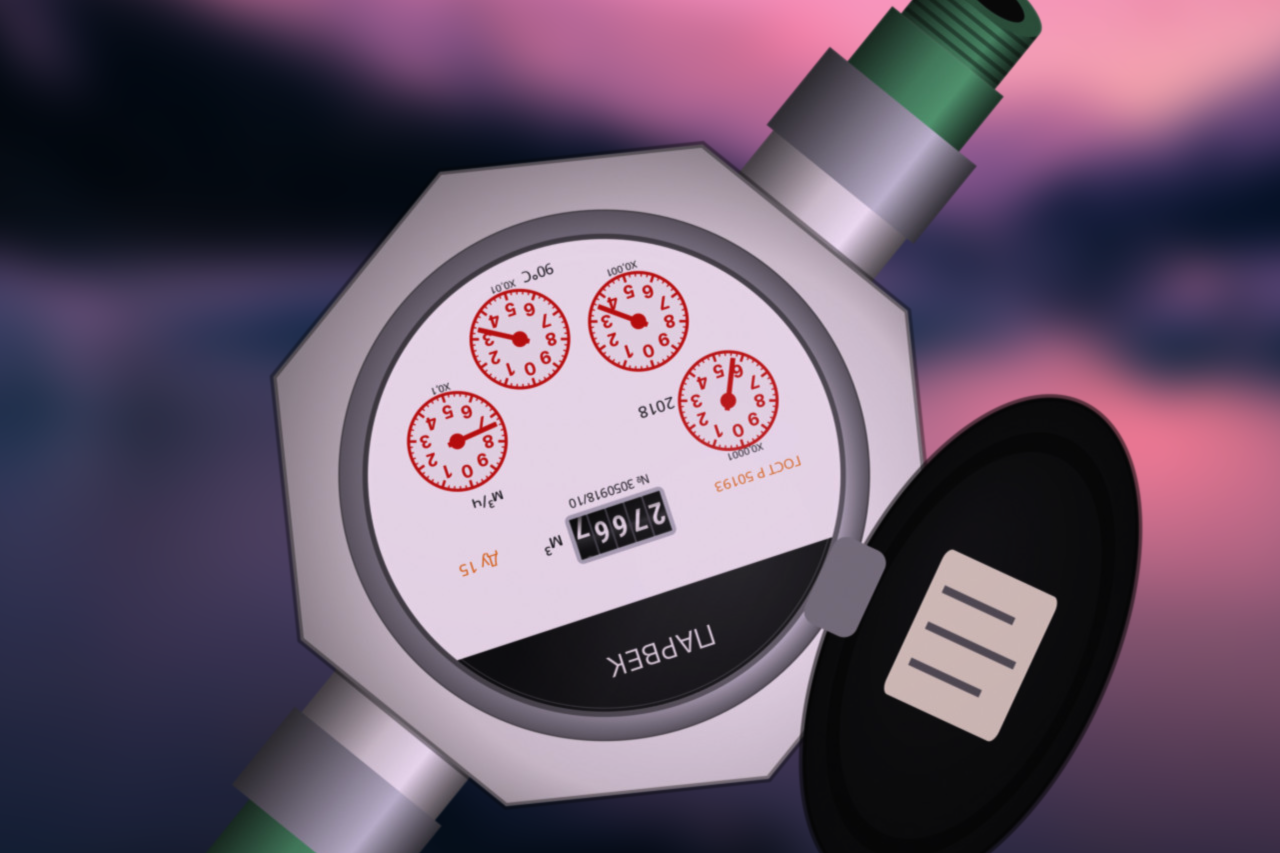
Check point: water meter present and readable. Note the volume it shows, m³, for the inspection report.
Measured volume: 27666.7335 m³
